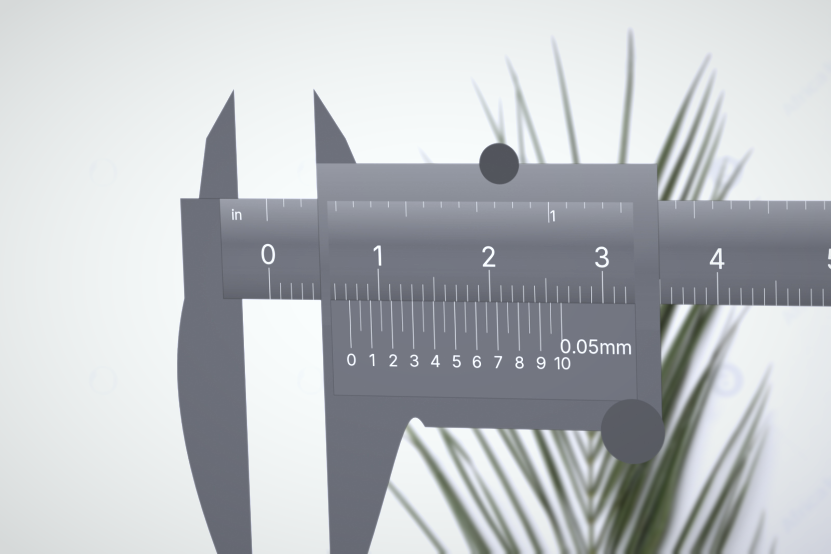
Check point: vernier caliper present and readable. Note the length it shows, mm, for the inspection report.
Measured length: 7.3 mm
